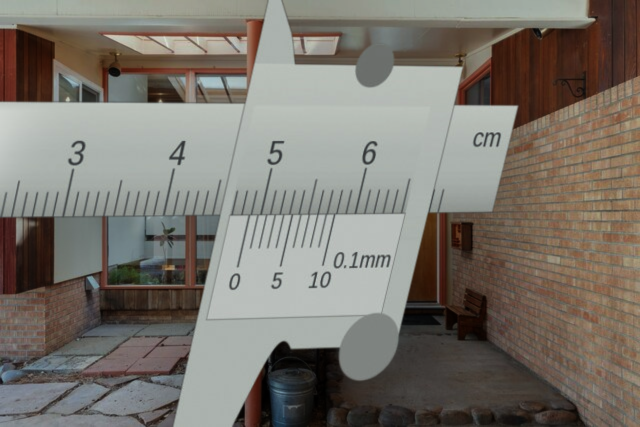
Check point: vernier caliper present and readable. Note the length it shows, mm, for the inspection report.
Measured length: 48.8 mm
